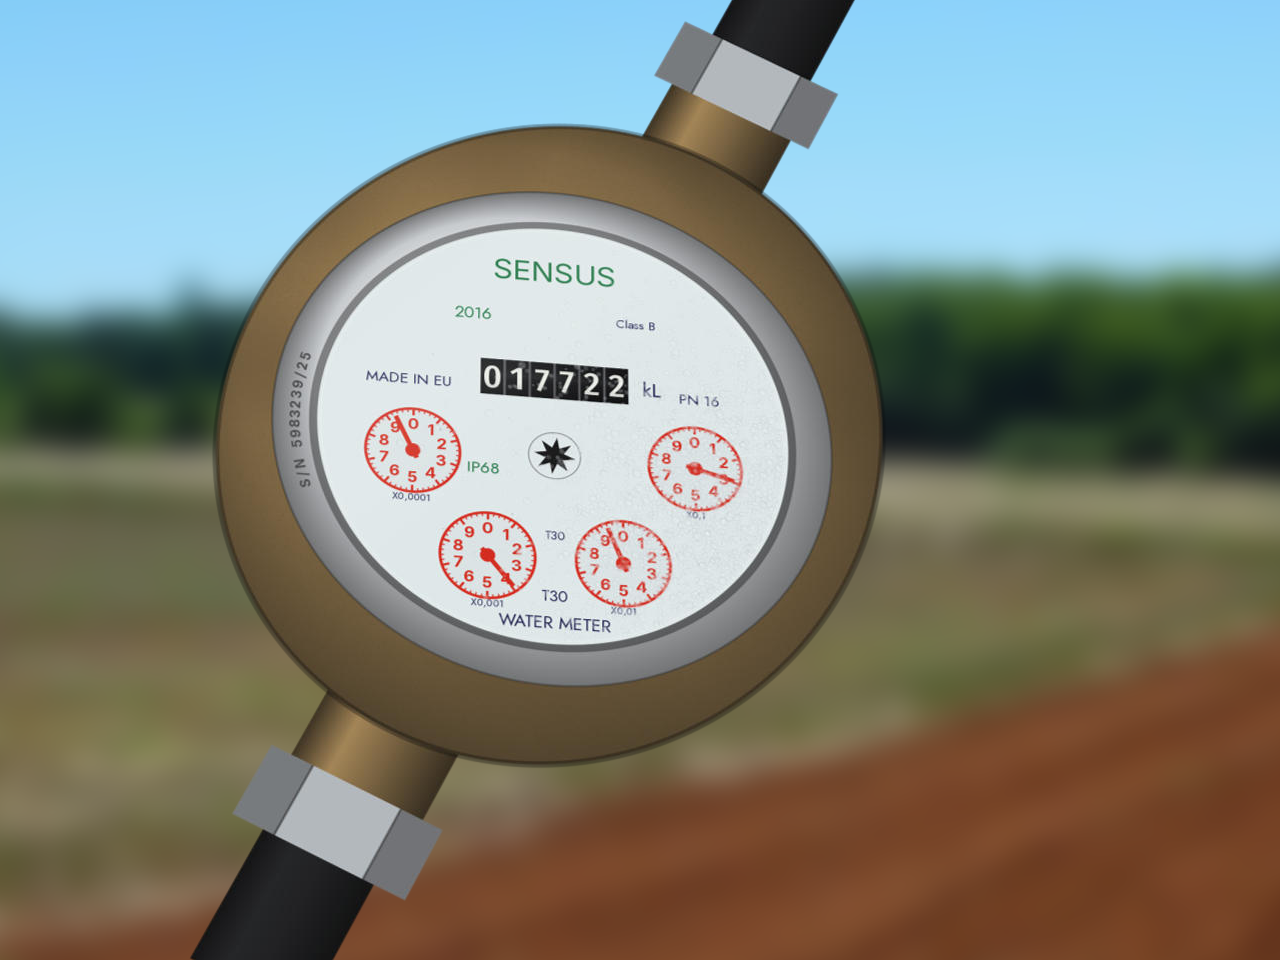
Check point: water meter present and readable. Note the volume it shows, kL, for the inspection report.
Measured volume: 17722.2939 kL
